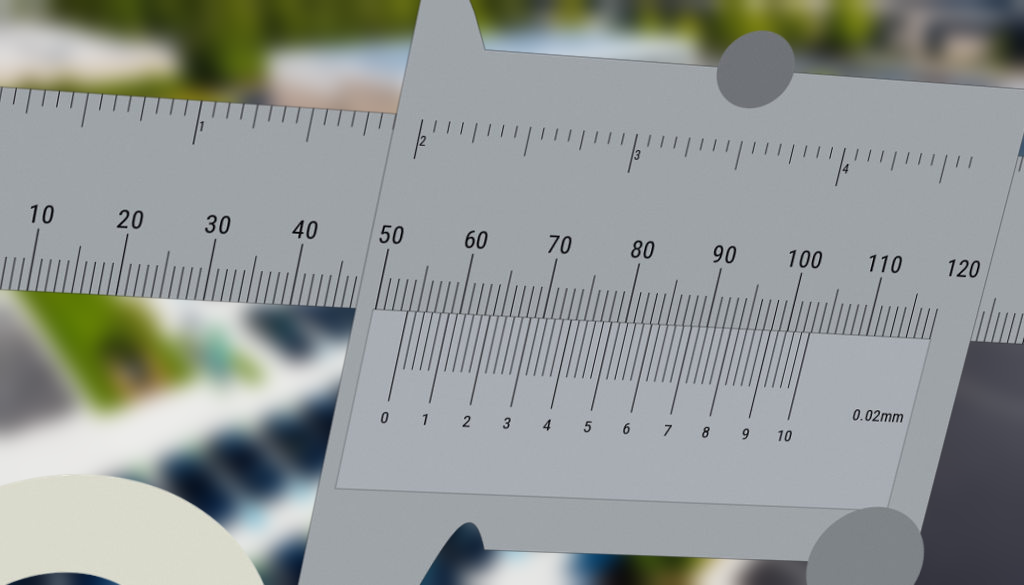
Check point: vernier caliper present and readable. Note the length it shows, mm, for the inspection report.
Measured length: 53.8 mm
